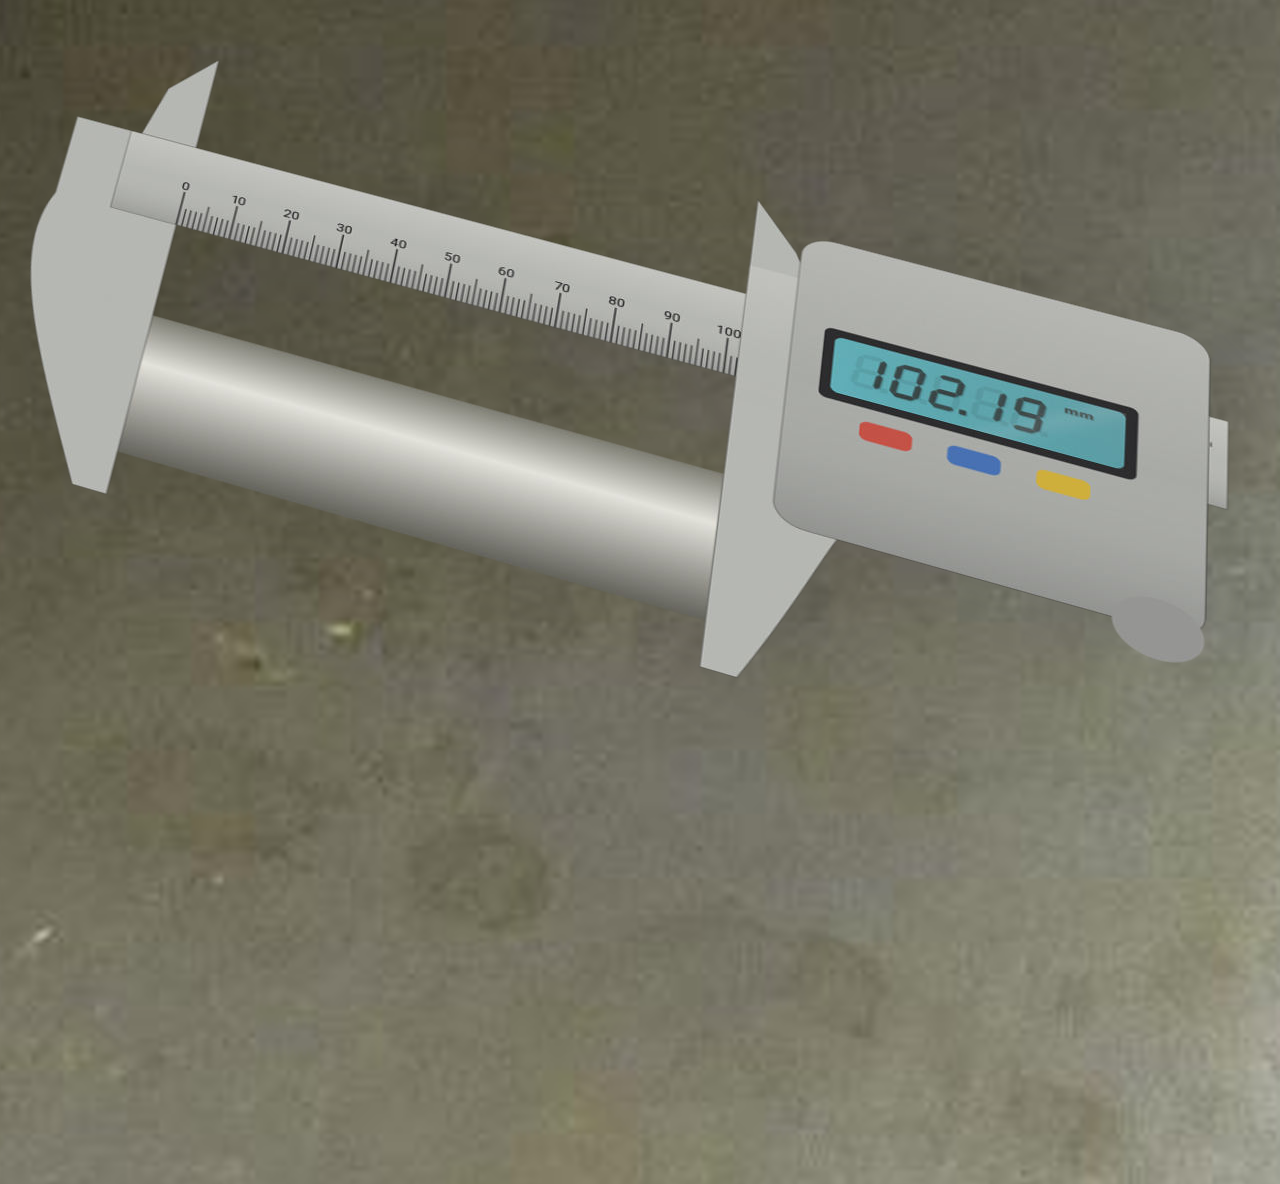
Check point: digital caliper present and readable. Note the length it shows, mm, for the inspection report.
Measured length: 102.19 mm
